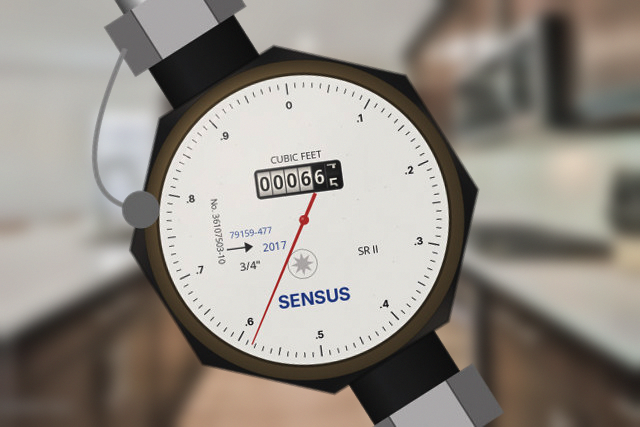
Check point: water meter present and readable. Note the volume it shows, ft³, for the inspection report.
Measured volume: 664.58 ft³
